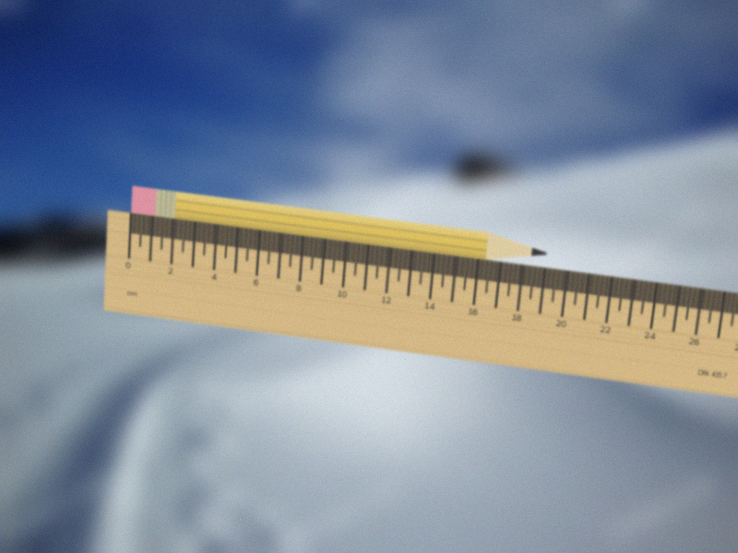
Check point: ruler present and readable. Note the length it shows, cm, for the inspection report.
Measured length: 19 cm
